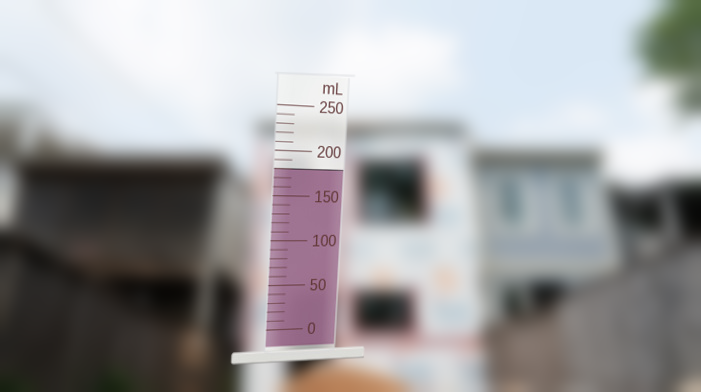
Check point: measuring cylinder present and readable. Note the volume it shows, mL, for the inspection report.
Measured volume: 180 mL
